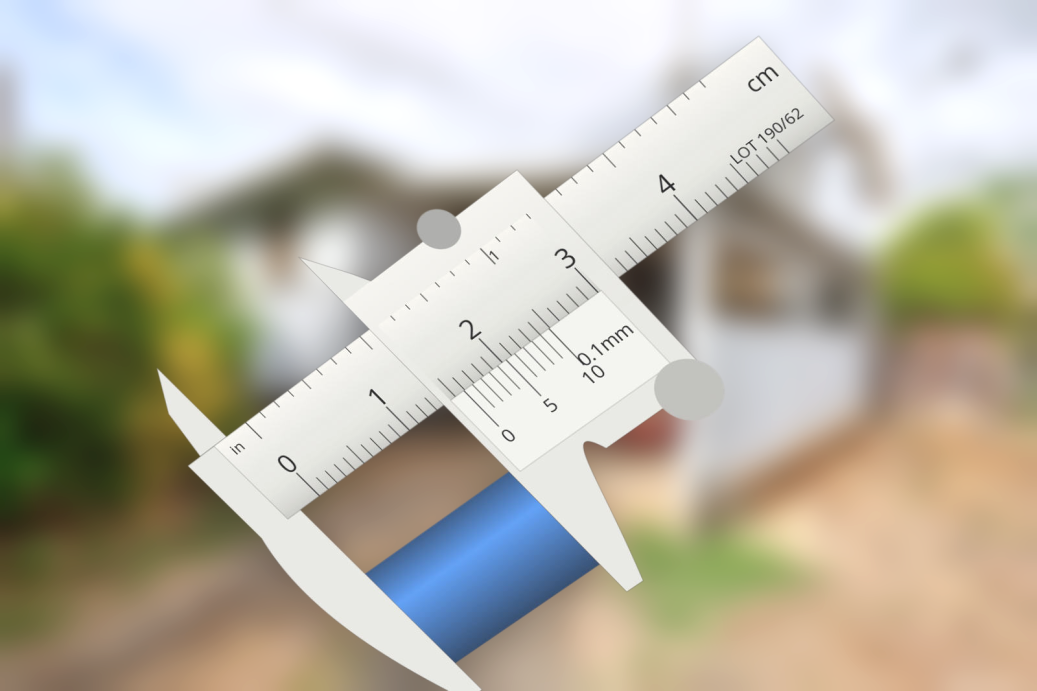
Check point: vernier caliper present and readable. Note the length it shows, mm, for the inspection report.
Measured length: 15.9 mm
